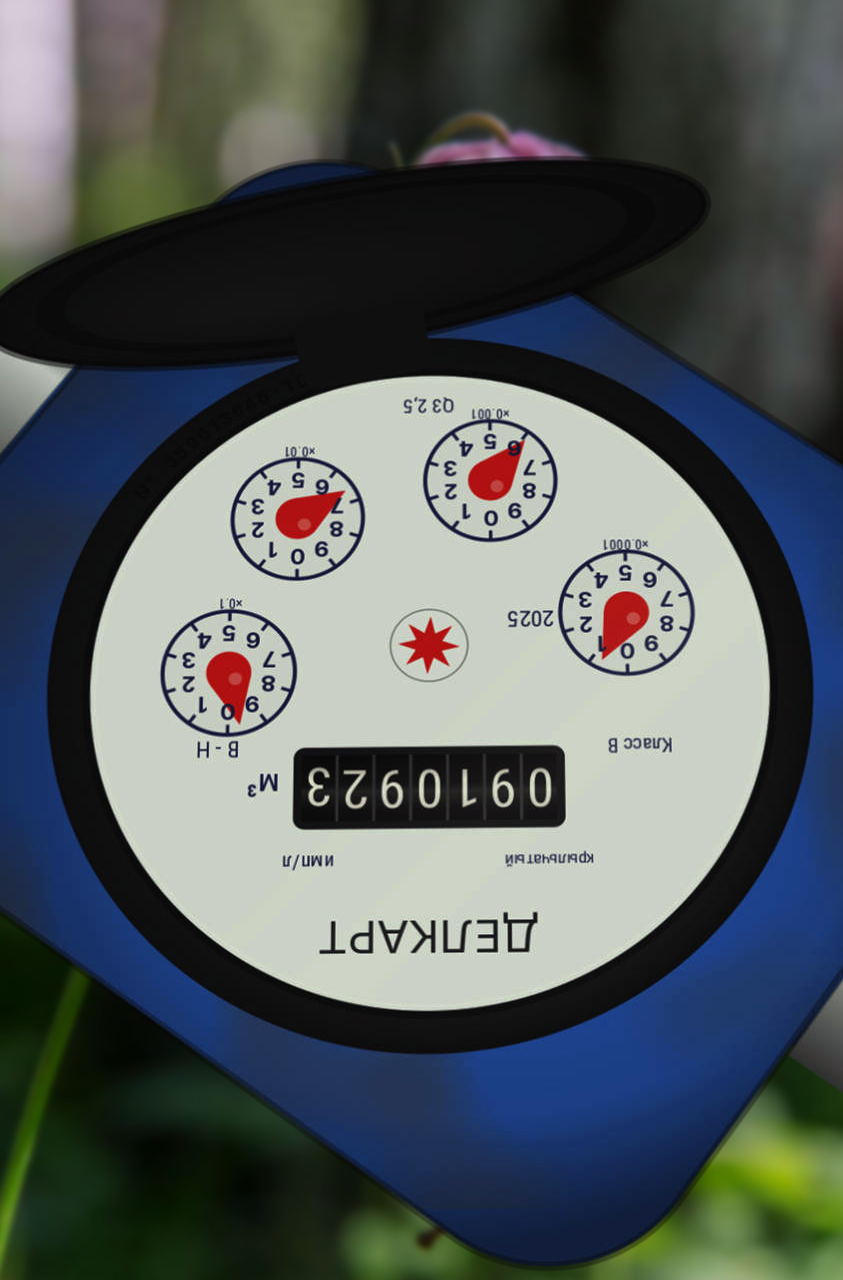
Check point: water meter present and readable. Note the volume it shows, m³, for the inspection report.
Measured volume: 910922.9660 m³
